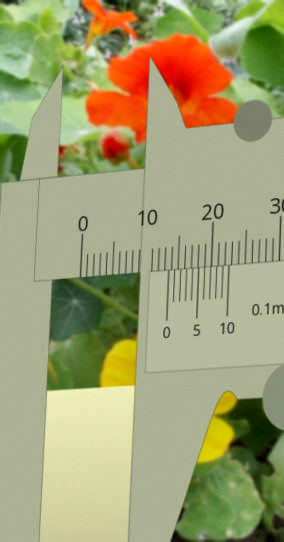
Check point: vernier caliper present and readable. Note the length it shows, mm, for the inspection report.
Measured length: 13.6 mm
